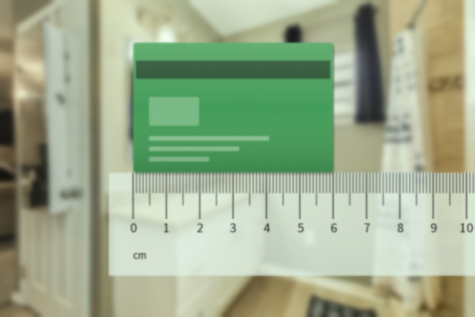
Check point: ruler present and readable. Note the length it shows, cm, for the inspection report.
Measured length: 6 cm
